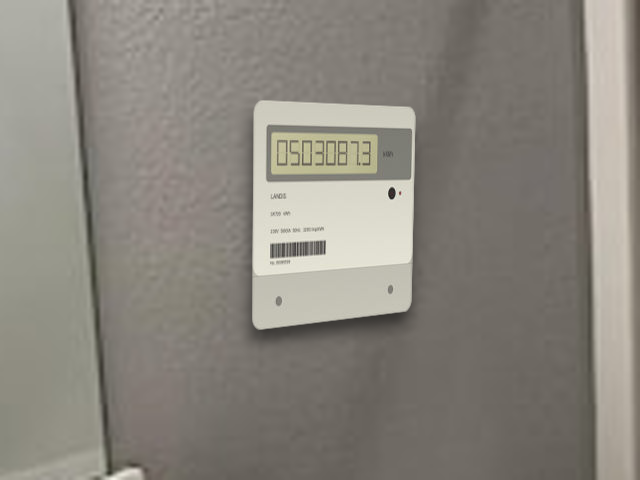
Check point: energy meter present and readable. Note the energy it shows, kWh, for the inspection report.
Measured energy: 503087.3 kWh
